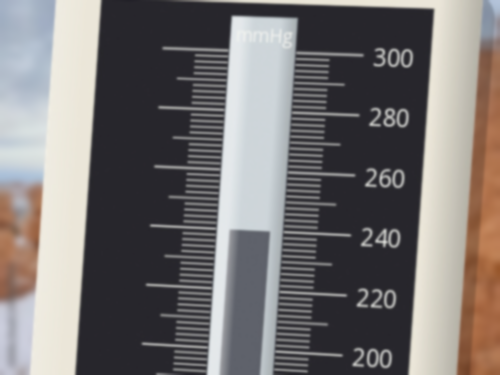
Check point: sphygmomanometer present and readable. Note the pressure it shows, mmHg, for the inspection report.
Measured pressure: 240 mmHg
